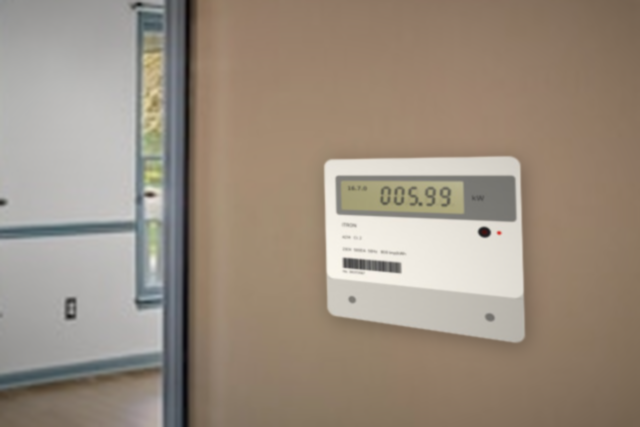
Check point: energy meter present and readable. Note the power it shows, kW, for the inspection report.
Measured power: 5.99 kW
